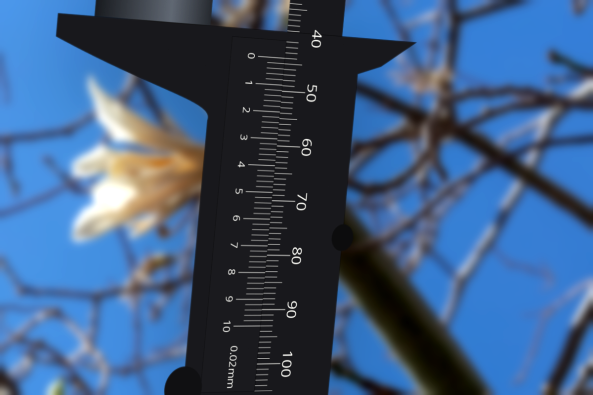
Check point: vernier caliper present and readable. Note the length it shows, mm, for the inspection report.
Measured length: 44.0 mm
